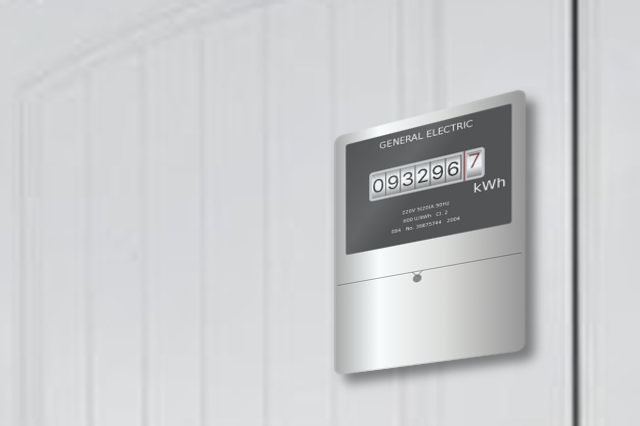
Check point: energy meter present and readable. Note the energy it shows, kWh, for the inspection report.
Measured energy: 93296.7 kWh
